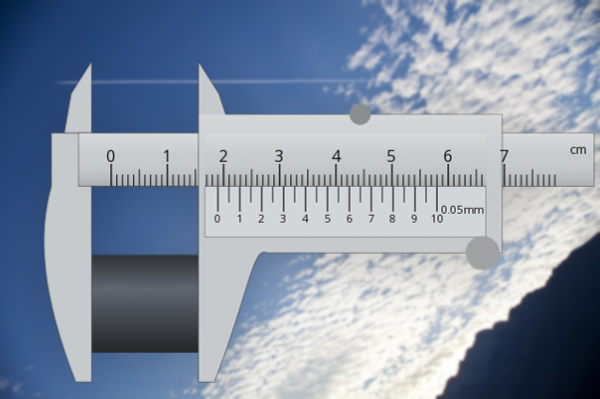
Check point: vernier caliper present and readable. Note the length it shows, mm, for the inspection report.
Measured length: 19.0 mm
